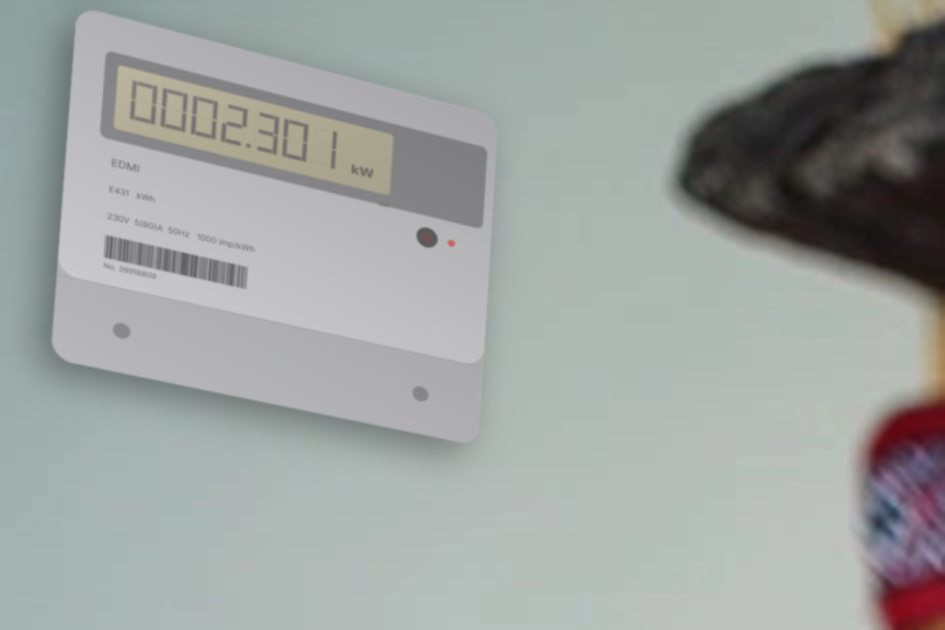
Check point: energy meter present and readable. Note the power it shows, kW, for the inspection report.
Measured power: 2.301 kW
